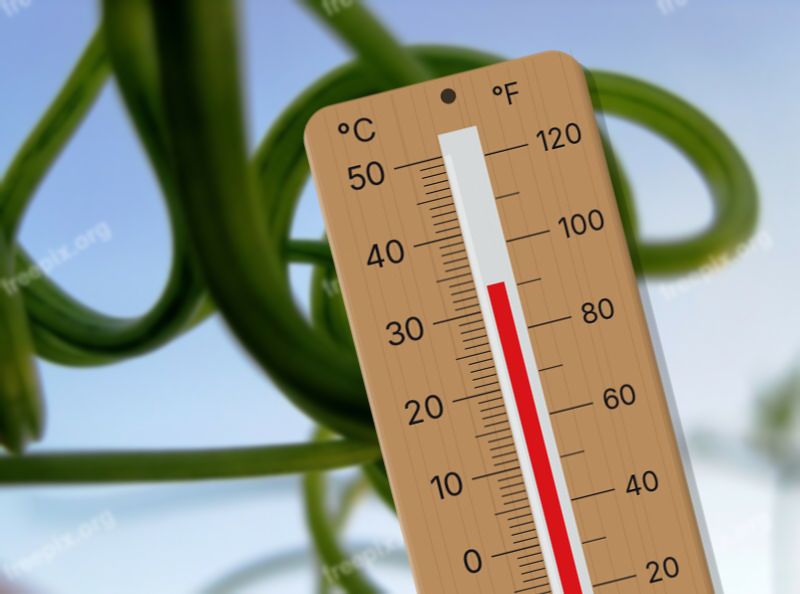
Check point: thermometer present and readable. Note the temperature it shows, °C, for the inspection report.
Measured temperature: 33 °C
